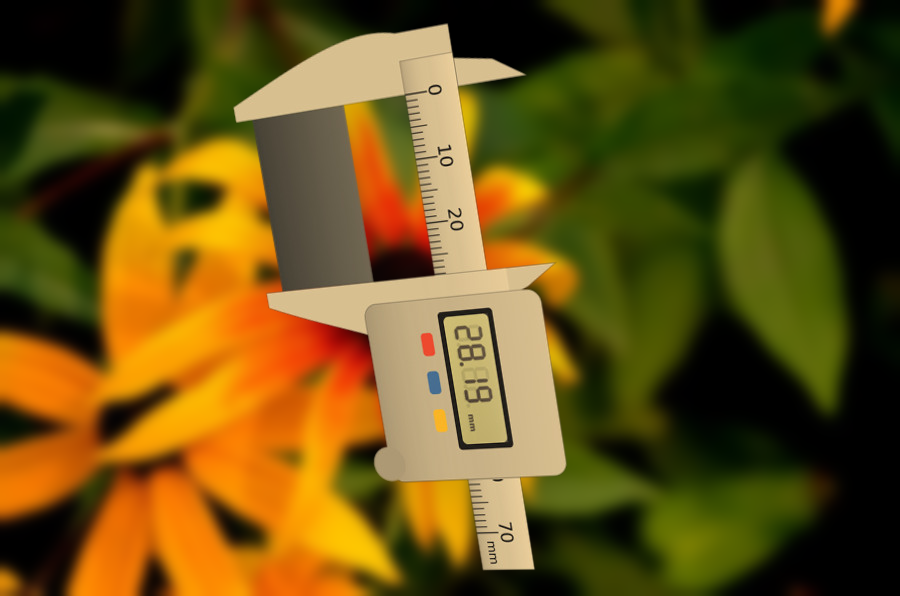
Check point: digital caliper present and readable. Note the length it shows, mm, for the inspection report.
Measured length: 28.19 mm
